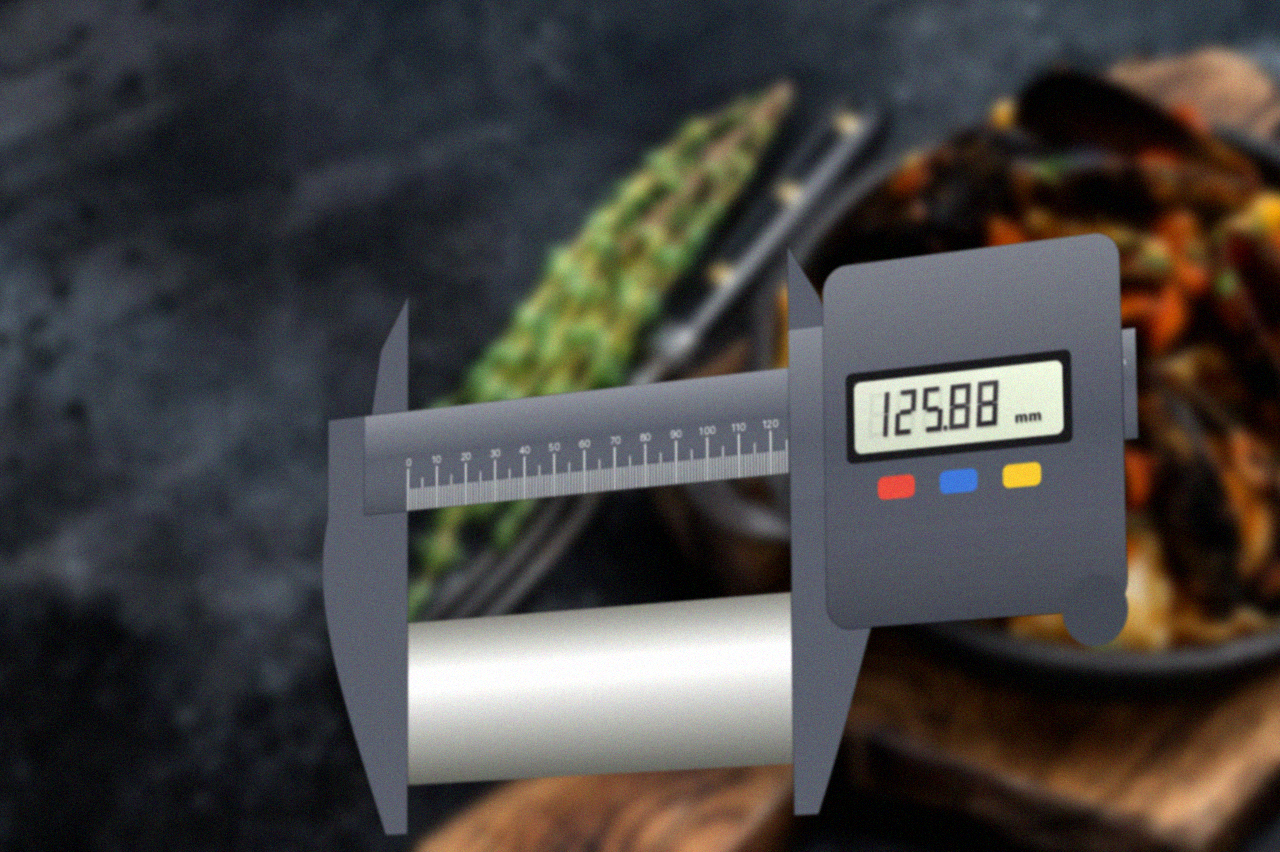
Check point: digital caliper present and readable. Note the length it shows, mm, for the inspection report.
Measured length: 125.88 mm
